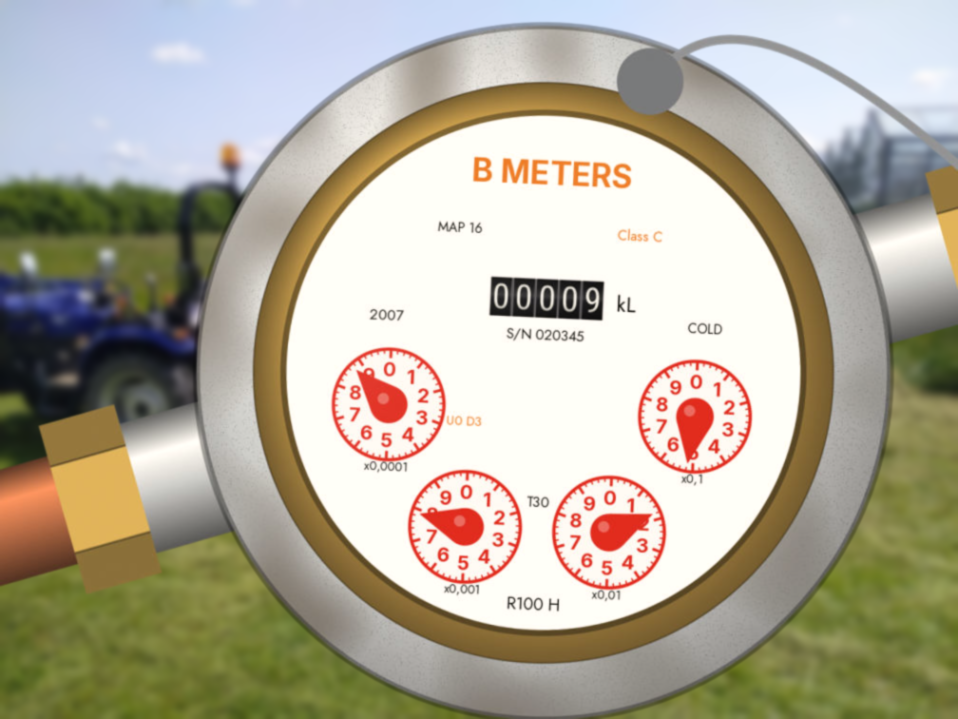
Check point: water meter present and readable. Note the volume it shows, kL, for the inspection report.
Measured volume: 9.5178 kL
